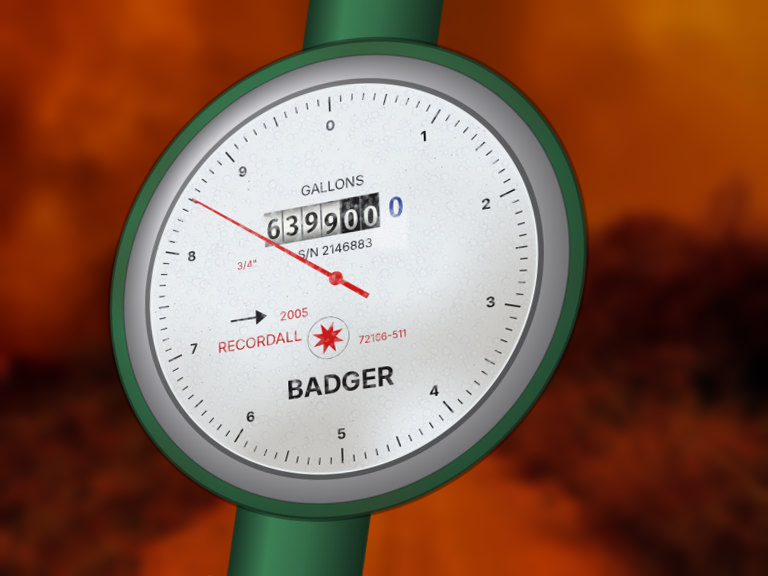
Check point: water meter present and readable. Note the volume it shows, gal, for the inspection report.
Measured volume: 6398998.5 gal
